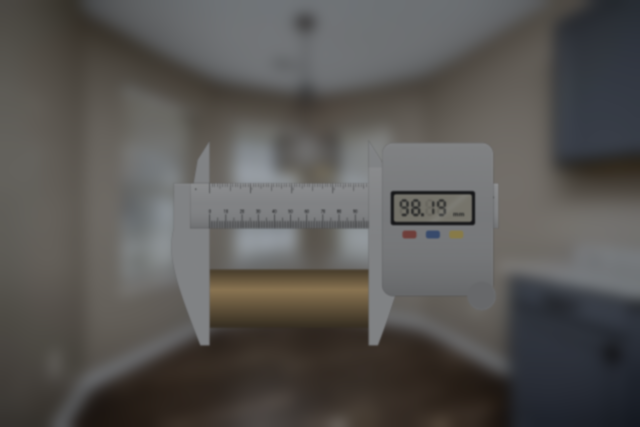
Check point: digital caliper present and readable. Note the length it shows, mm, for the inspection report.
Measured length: 98.19 mm
